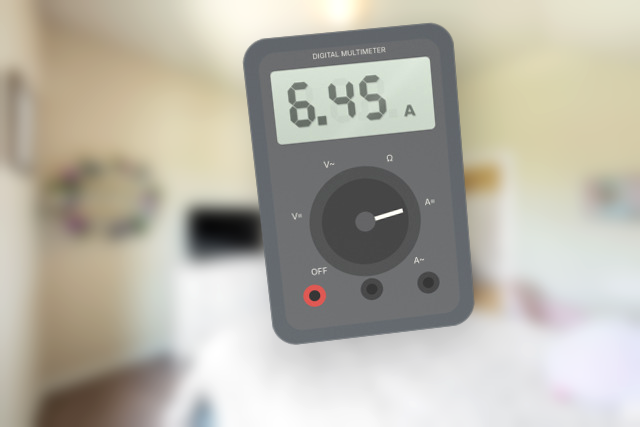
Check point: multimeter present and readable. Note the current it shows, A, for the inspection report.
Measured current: 6.45 A
